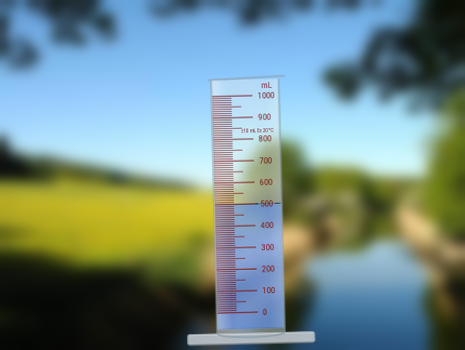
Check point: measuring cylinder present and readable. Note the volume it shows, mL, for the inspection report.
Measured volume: 500 mL
